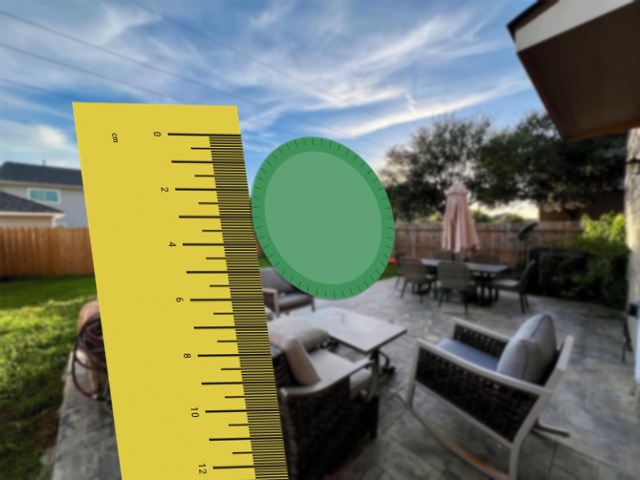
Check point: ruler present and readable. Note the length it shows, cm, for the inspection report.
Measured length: 6 cm
